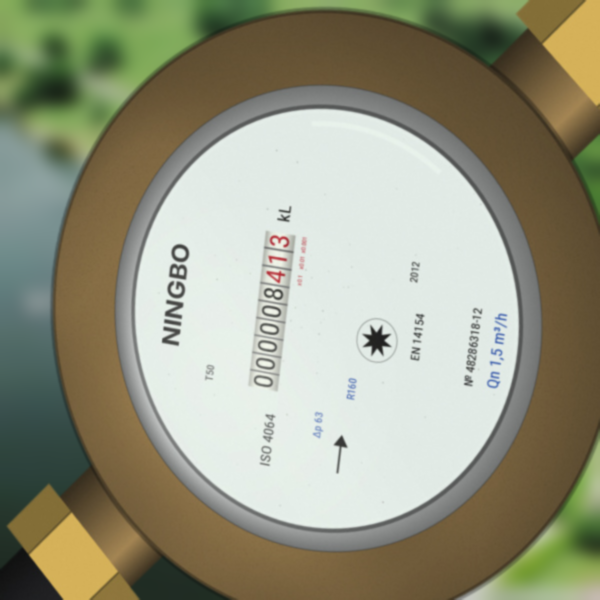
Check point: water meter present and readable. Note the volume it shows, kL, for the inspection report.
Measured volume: 8.413 kL
